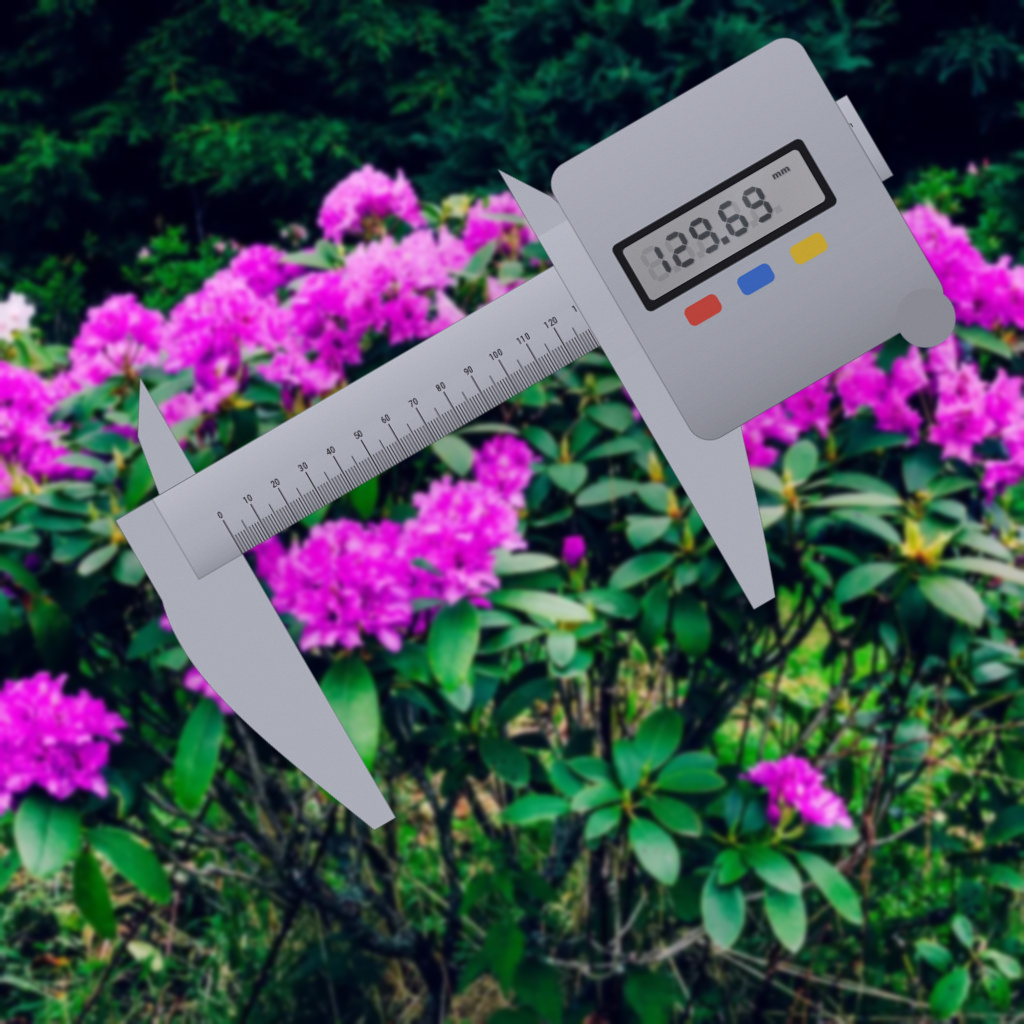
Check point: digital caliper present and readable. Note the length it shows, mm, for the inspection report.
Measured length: 129.69 mm
